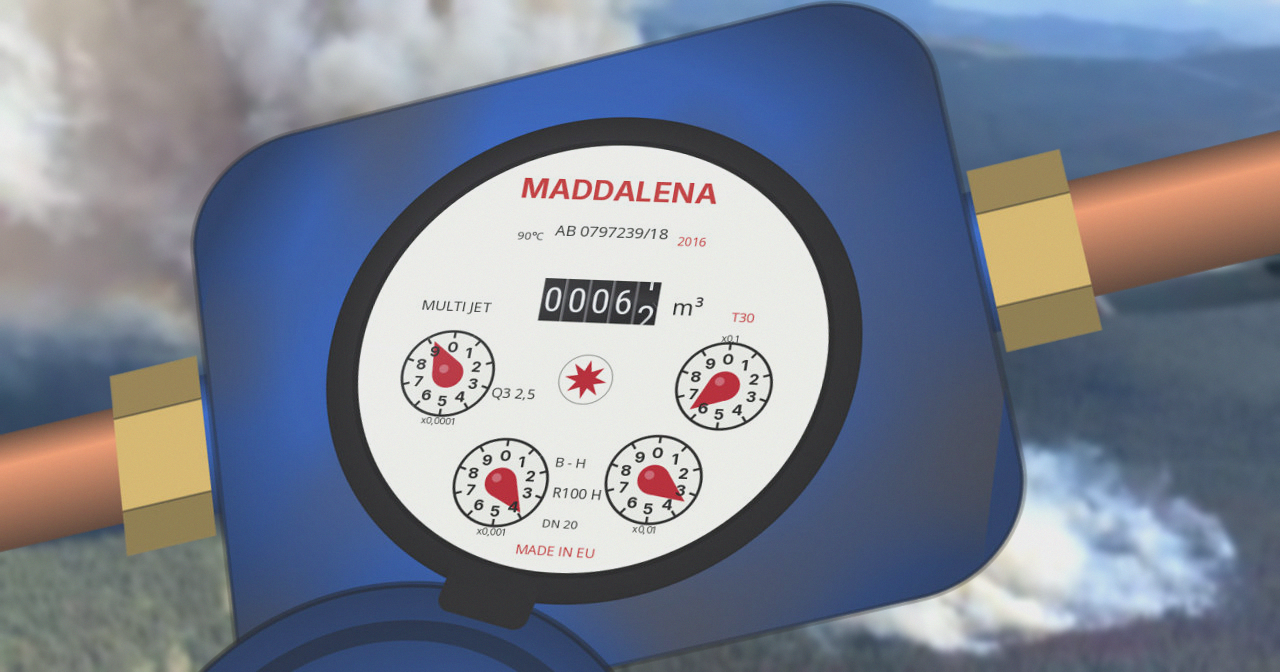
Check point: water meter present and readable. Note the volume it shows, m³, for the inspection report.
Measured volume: 61.6339 m³
